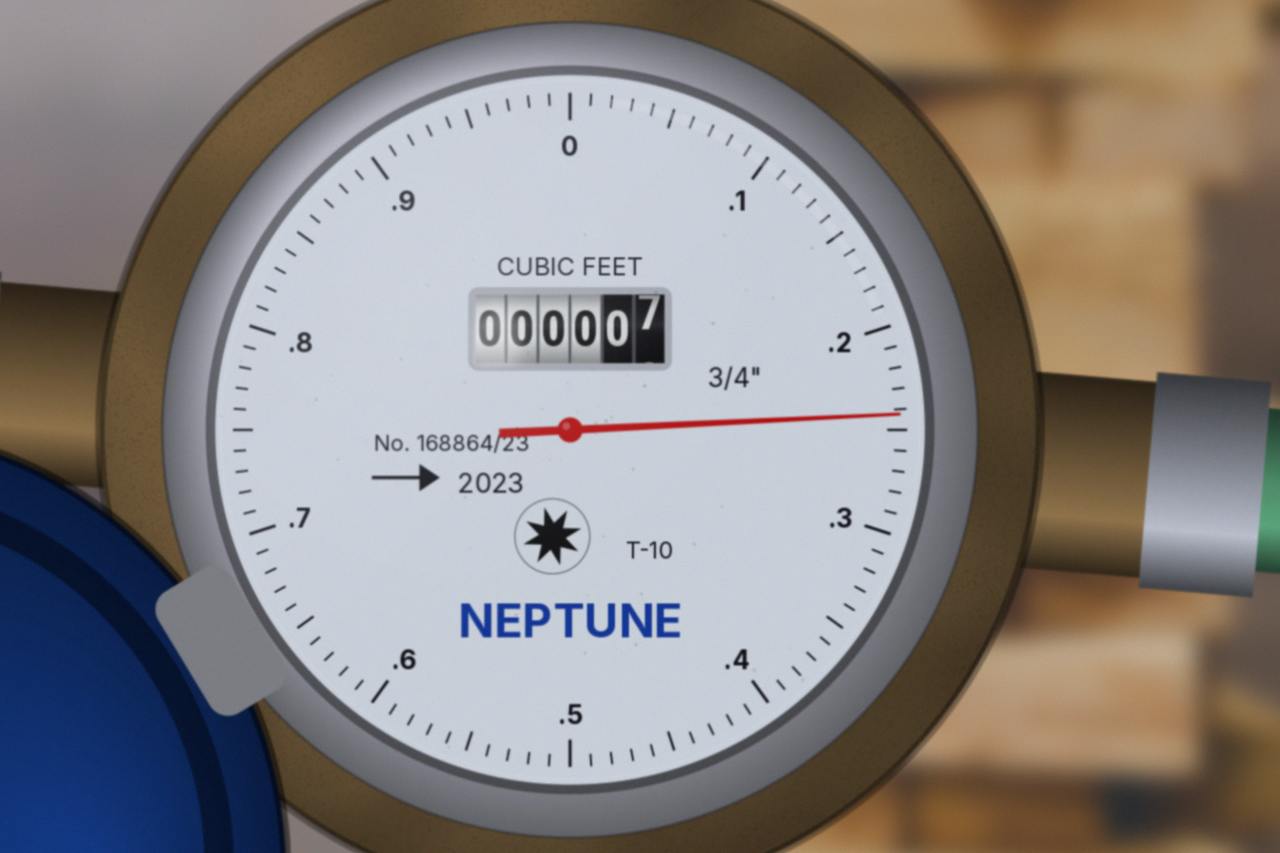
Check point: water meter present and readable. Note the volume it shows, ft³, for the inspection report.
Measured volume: 7.24 ft³
